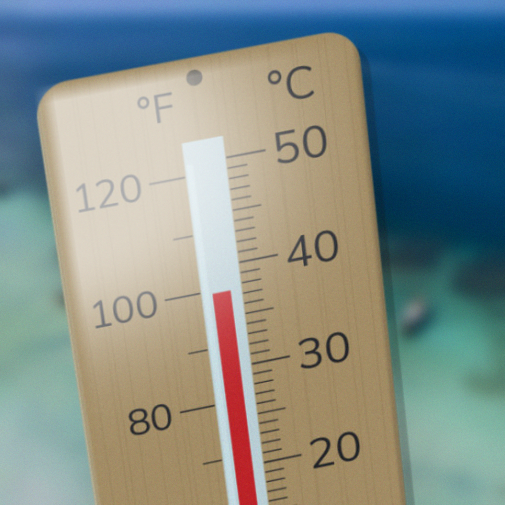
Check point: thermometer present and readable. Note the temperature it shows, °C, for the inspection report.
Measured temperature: 37.5 °C
